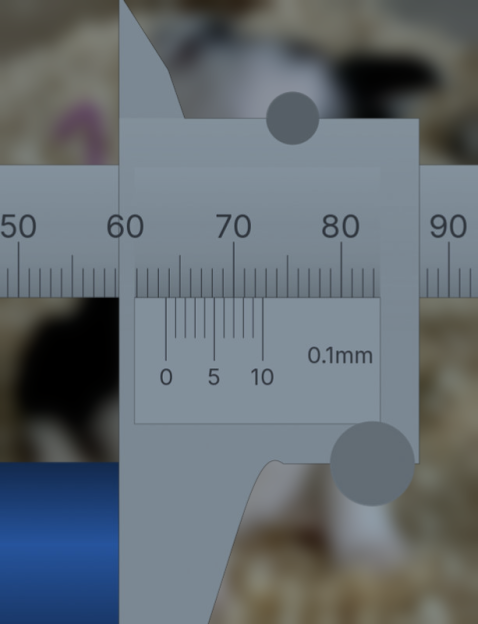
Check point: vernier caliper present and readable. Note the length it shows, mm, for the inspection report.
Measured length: 63.7 mm
